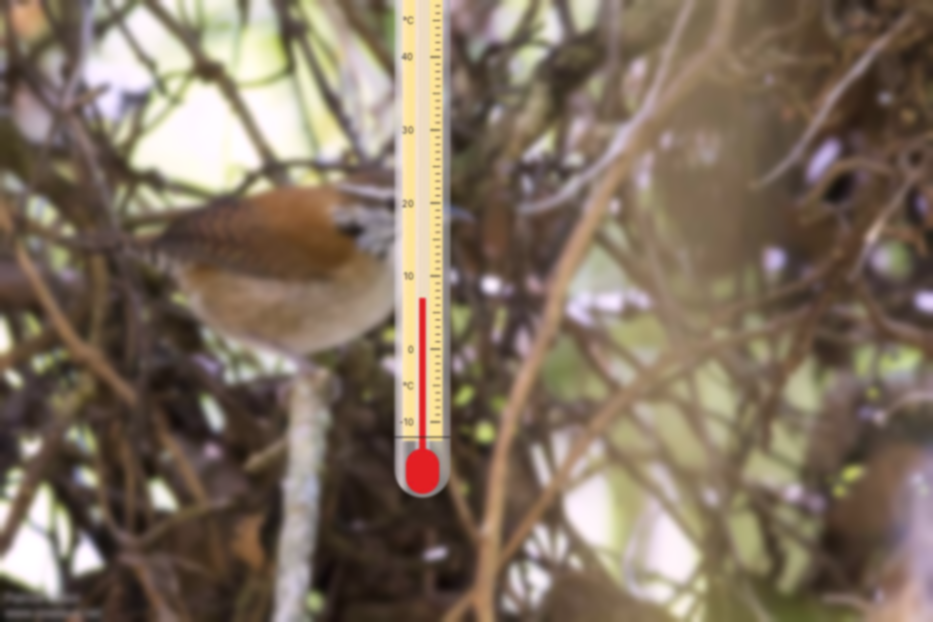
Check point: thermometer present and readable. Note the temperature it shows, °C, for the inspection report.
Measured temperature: 7 °C
